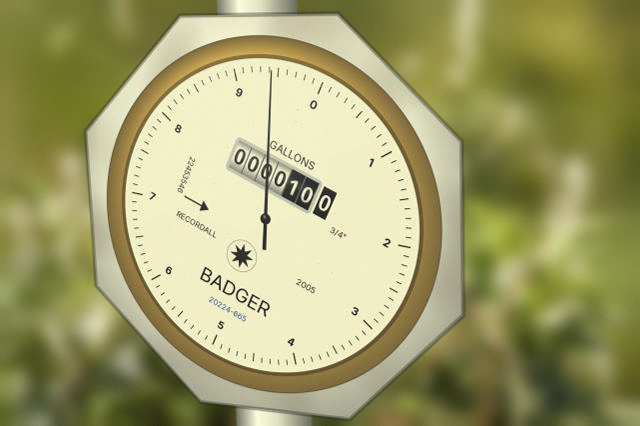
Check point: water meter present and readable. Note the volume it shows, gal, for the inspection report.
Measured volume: 99.4 gal
